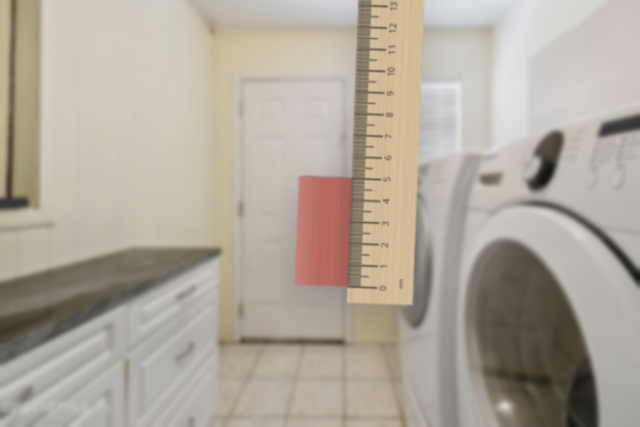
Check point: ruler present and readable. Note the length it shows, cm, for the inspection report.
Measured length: 5 cm
